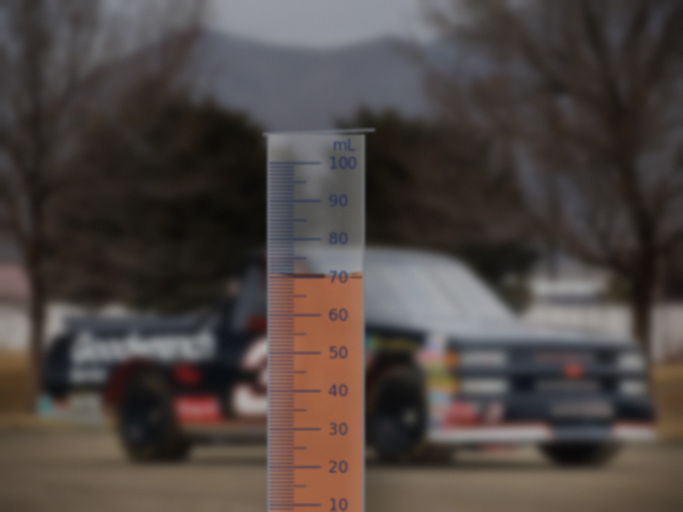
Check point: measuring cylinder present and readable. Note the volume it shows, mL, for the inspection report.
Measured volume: 70 mL
